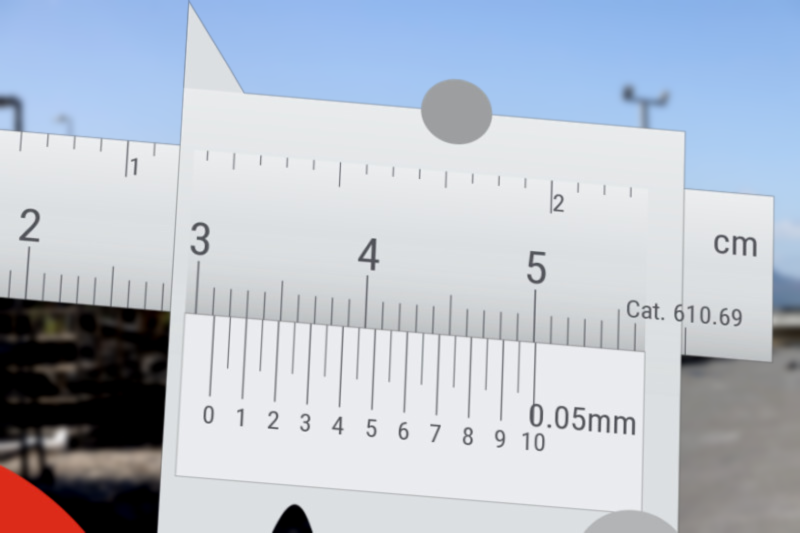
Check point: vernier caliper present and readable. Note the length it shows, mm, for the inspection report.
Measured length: 31.1 mm
